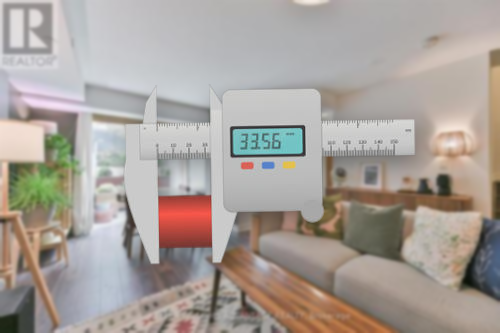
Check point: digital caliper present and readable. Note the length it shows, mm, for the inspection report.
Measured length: 33.56 mm
